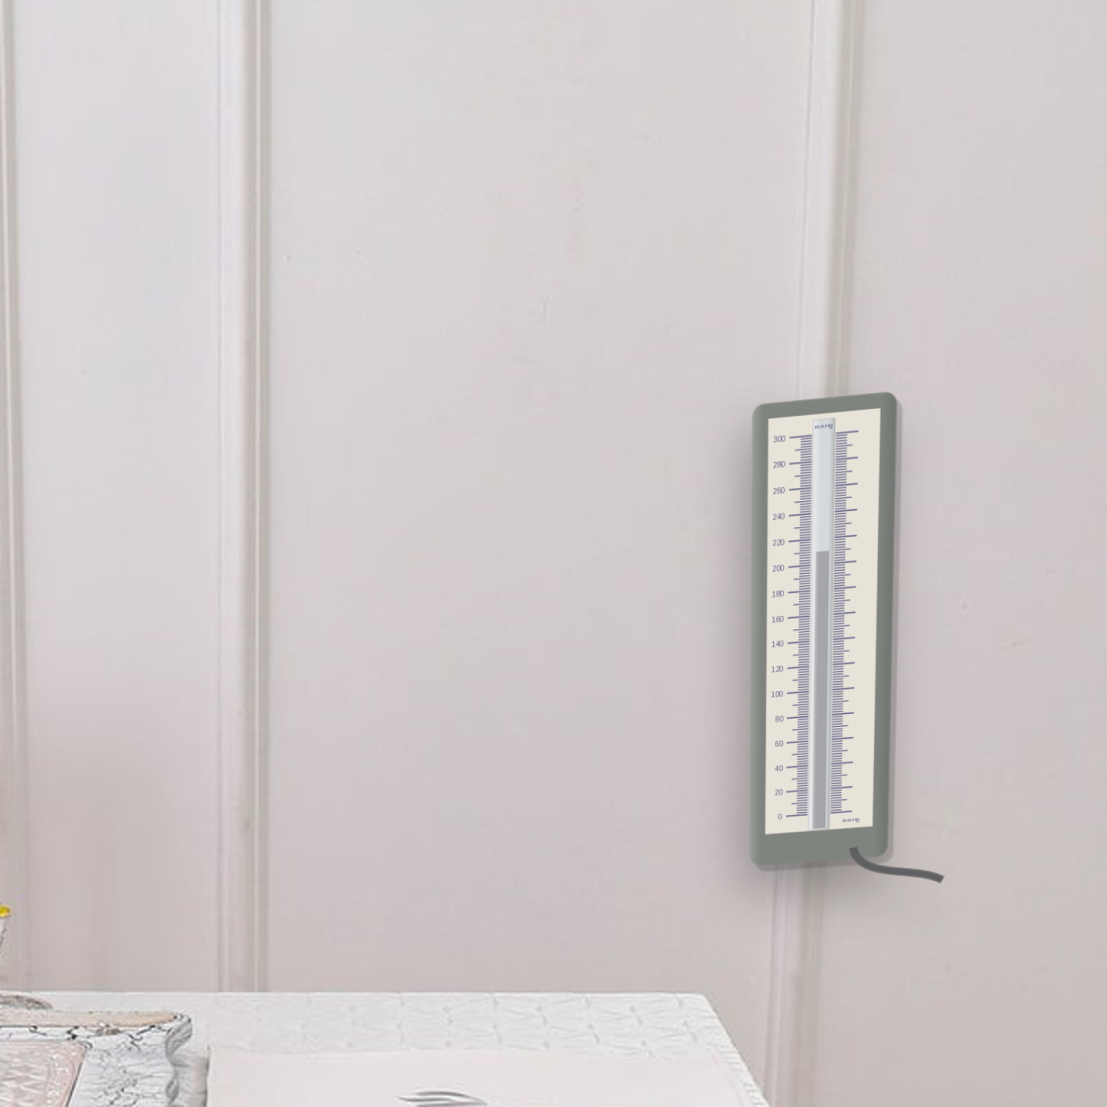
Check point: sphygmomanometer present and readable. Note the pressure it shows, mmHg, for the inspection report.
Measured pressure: 210 mmHg
